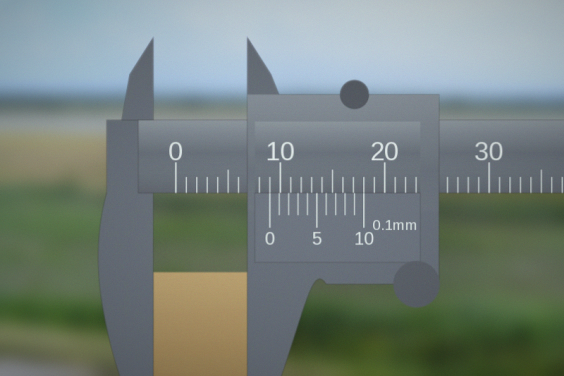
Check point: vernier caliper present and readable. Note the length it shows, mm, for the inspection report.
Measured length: 9.0 mm
